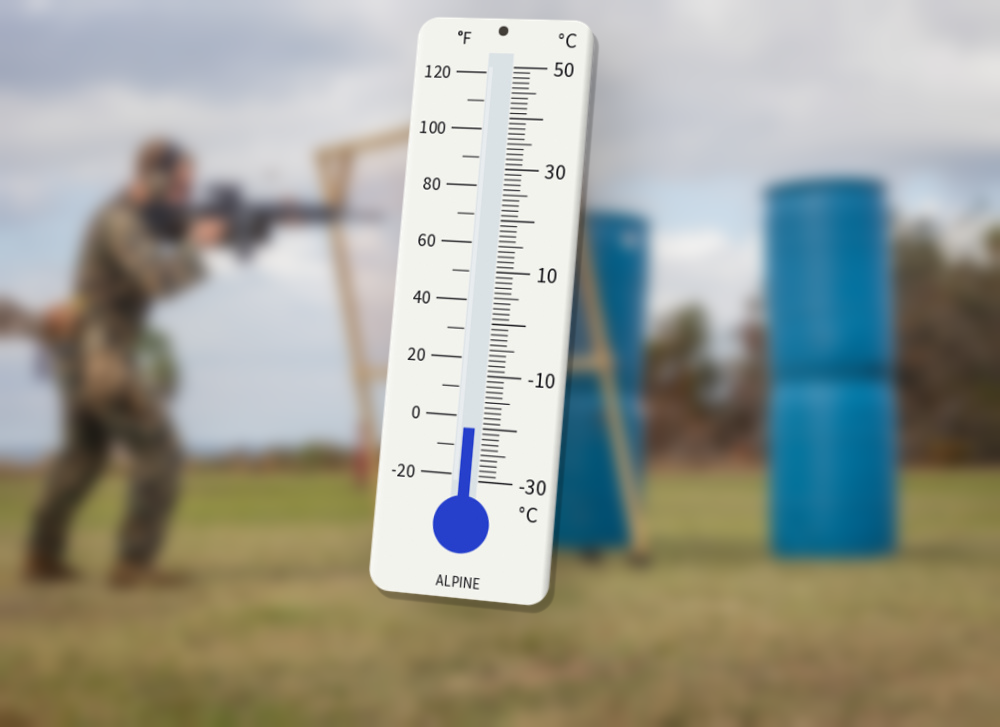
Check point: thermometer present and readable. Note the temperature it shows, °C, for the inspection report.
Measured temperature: -20 °C
